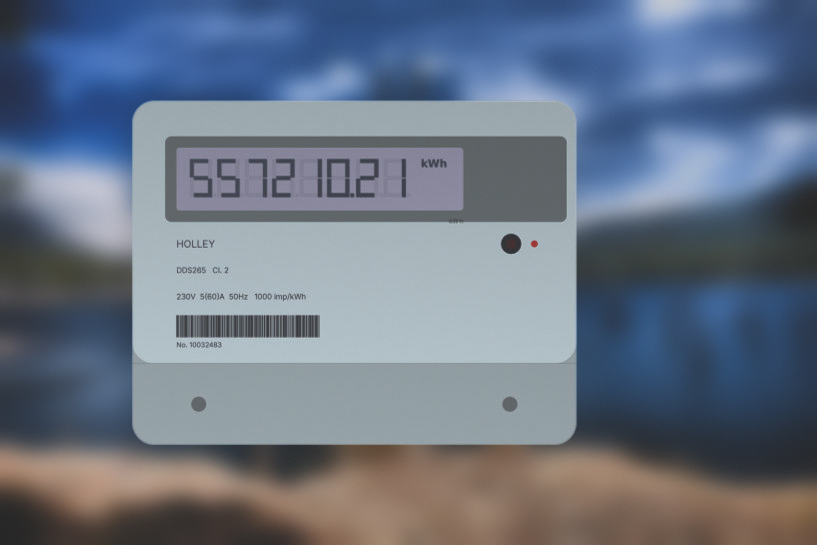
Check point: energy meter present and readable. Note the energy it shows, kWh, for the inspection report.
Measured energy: 557210.21 kWh
